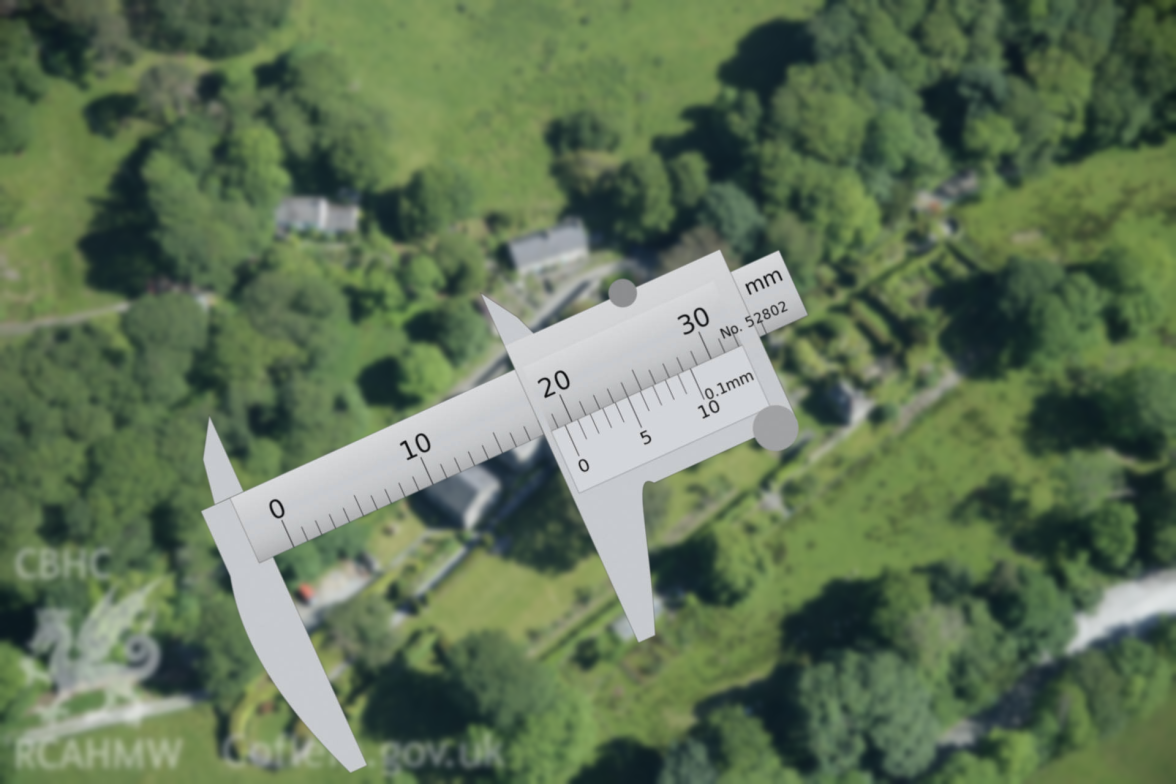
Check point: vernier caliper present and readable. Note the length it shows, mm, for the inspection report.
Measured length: 19.5 mm
